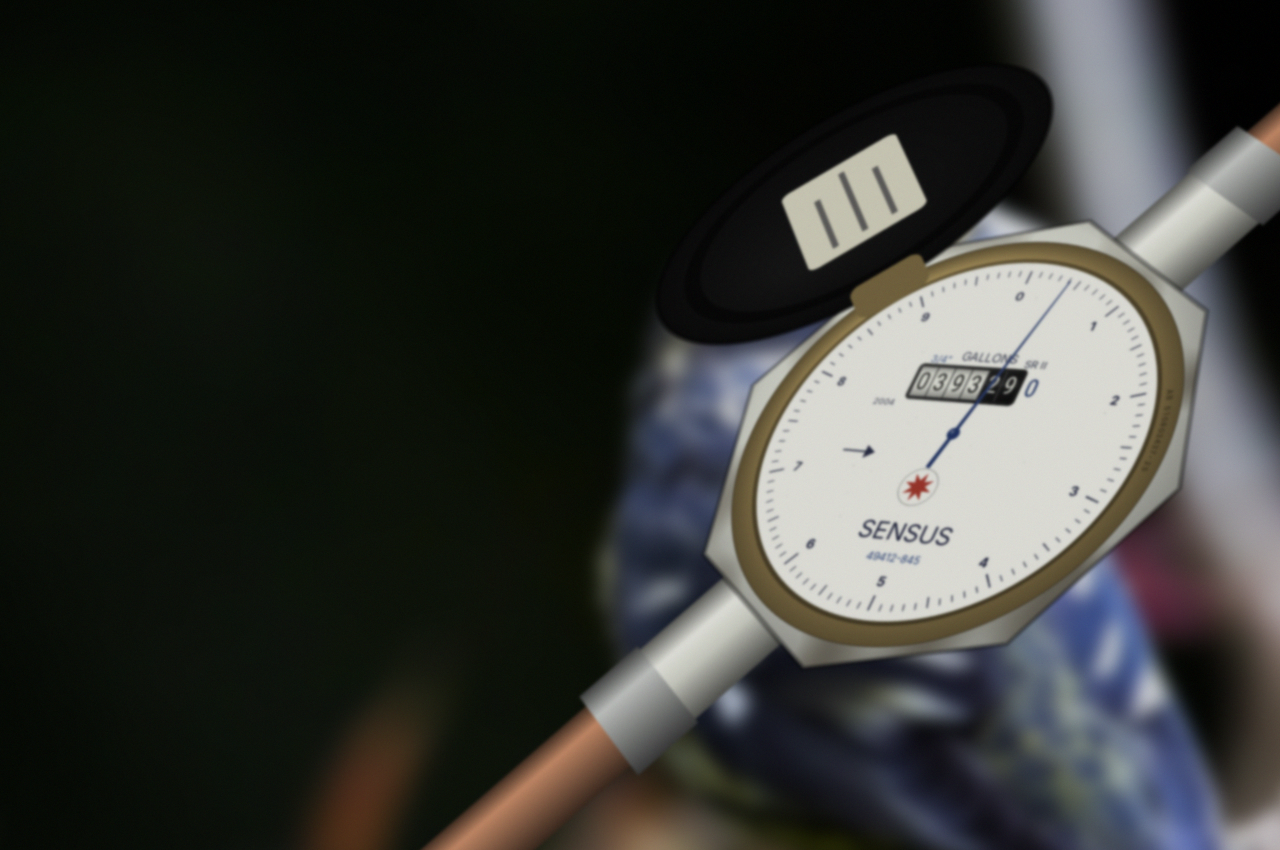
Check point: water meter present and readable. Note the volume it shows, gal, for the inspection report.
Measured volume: 393290.4 gal
